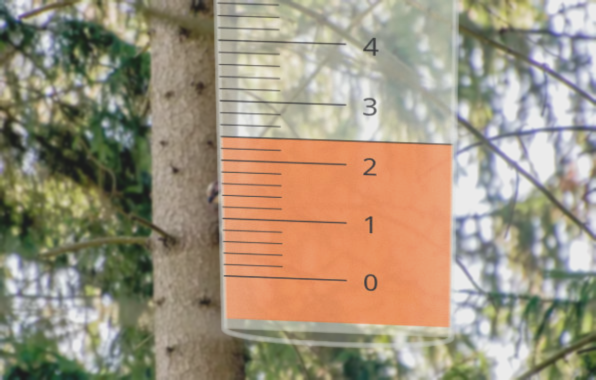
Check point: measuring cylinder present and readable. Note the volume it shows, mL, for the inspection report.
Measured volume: 2.4 mL
